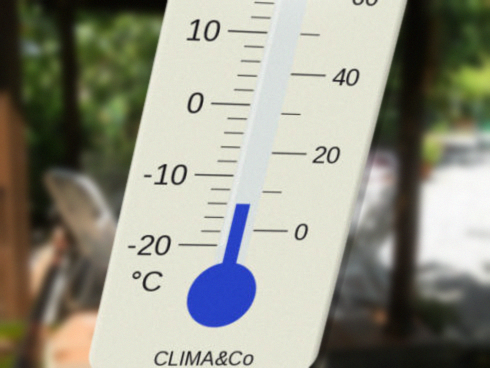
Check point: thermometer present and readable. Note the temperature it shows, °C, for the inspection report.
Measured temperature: -14 °C
